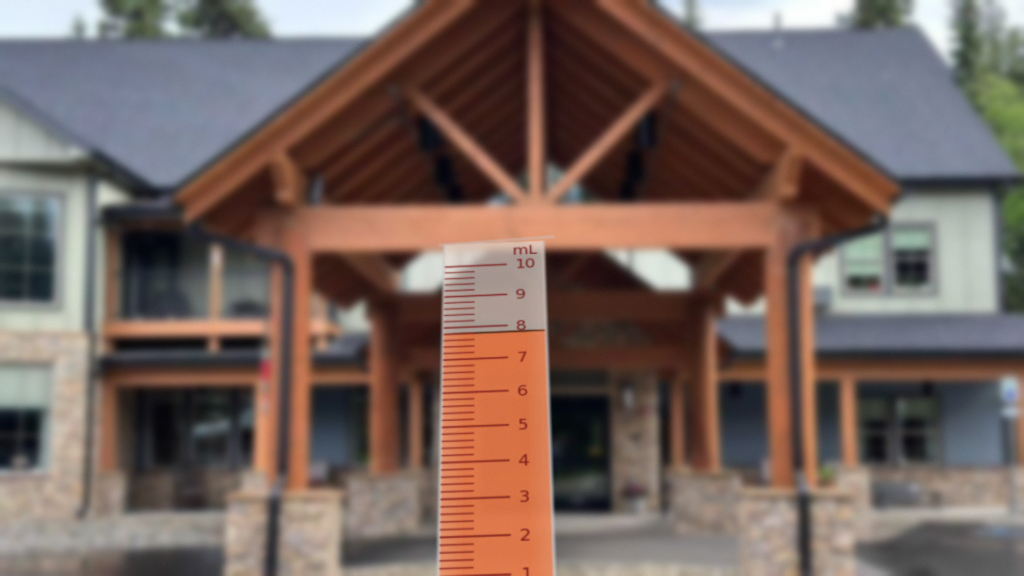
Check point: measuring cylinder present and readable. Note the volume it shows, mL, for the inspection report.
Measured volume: 7.8 mL
